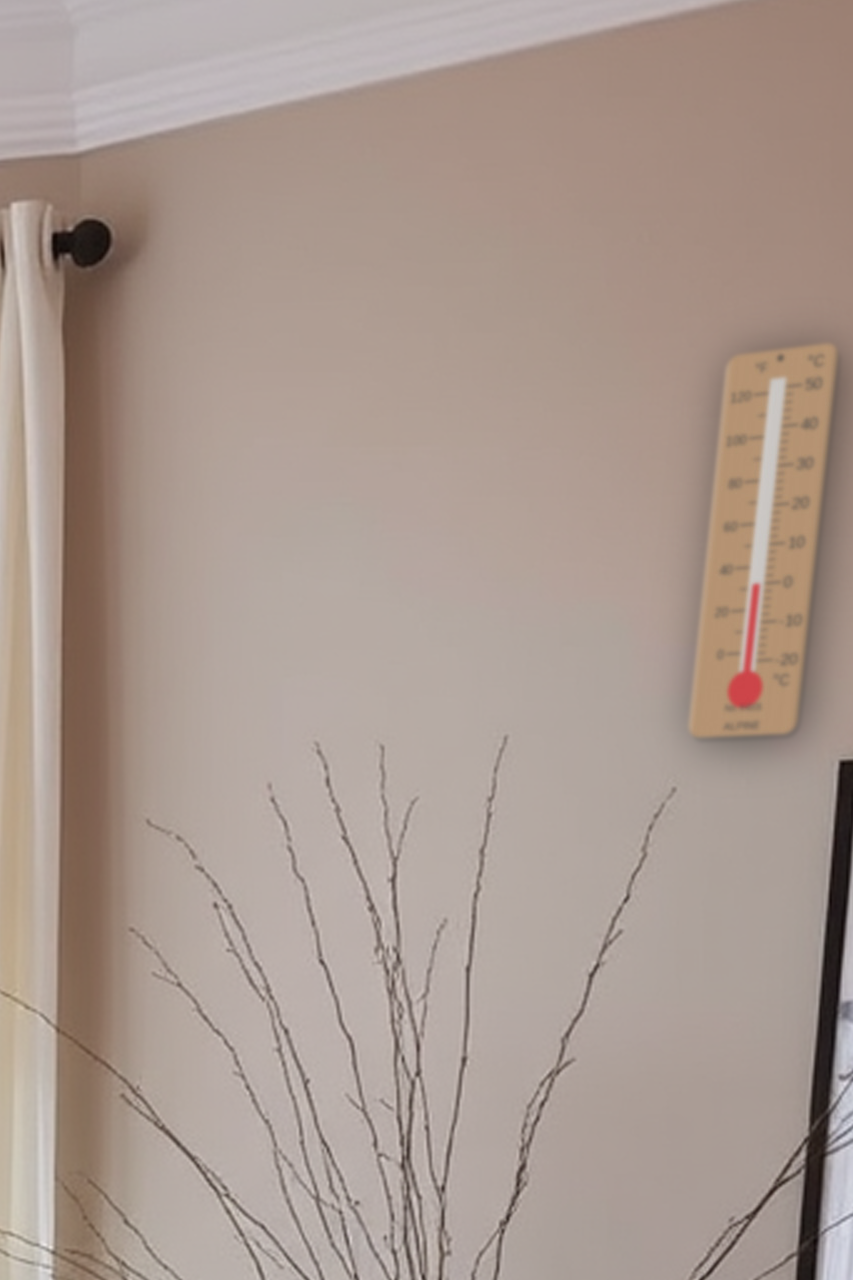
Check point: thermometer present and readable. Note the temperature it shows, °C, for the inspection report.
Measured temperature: 0 °C
